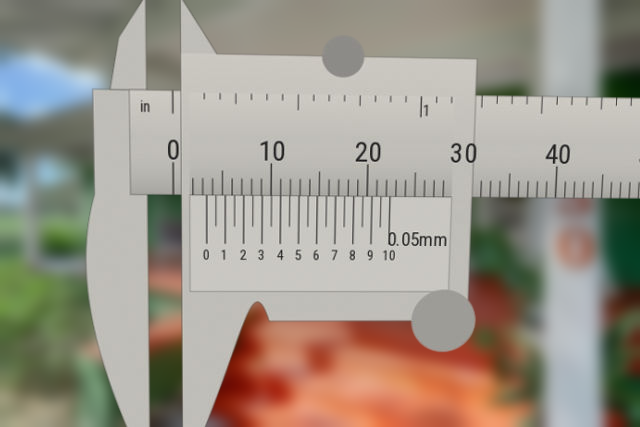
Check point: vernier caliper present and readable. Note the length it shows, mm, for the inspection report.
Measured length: 3.4 mm
